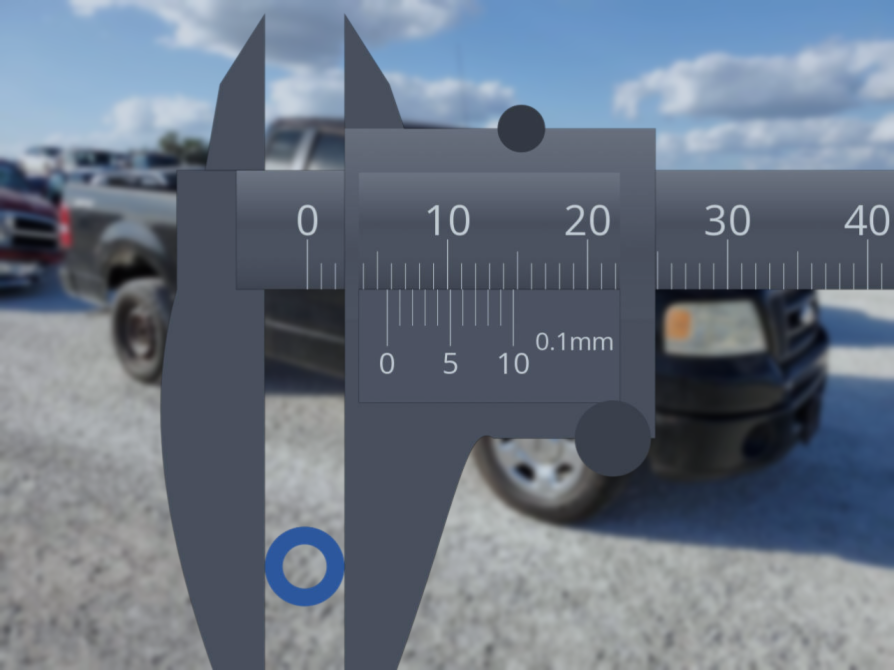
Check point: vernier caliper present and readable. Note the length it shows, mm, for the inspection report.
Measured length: 5.7 mm
